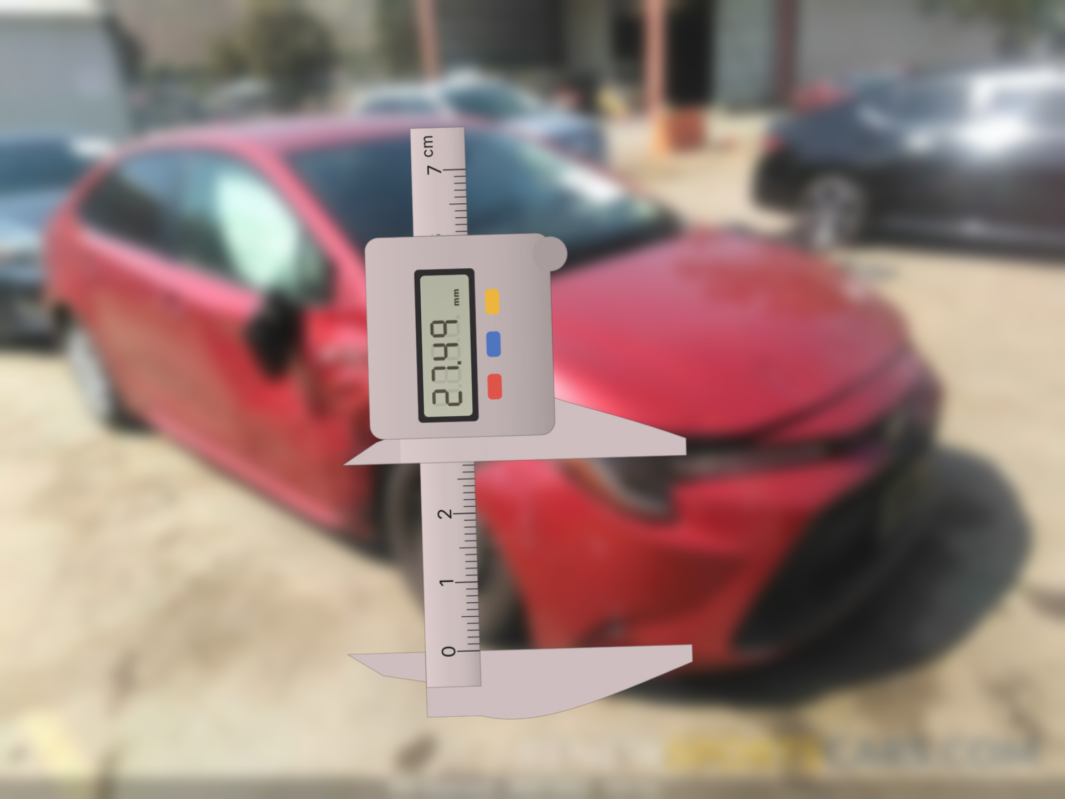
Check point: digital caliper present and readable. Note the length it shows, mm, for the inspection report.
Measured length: 27.49 mm
